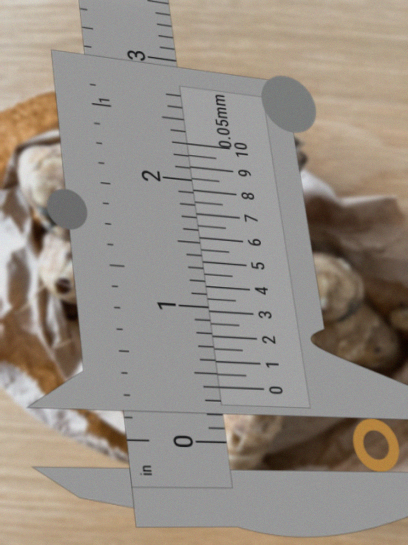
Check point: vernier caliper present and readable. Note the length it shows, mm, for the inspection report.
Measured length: 4.0 mm
